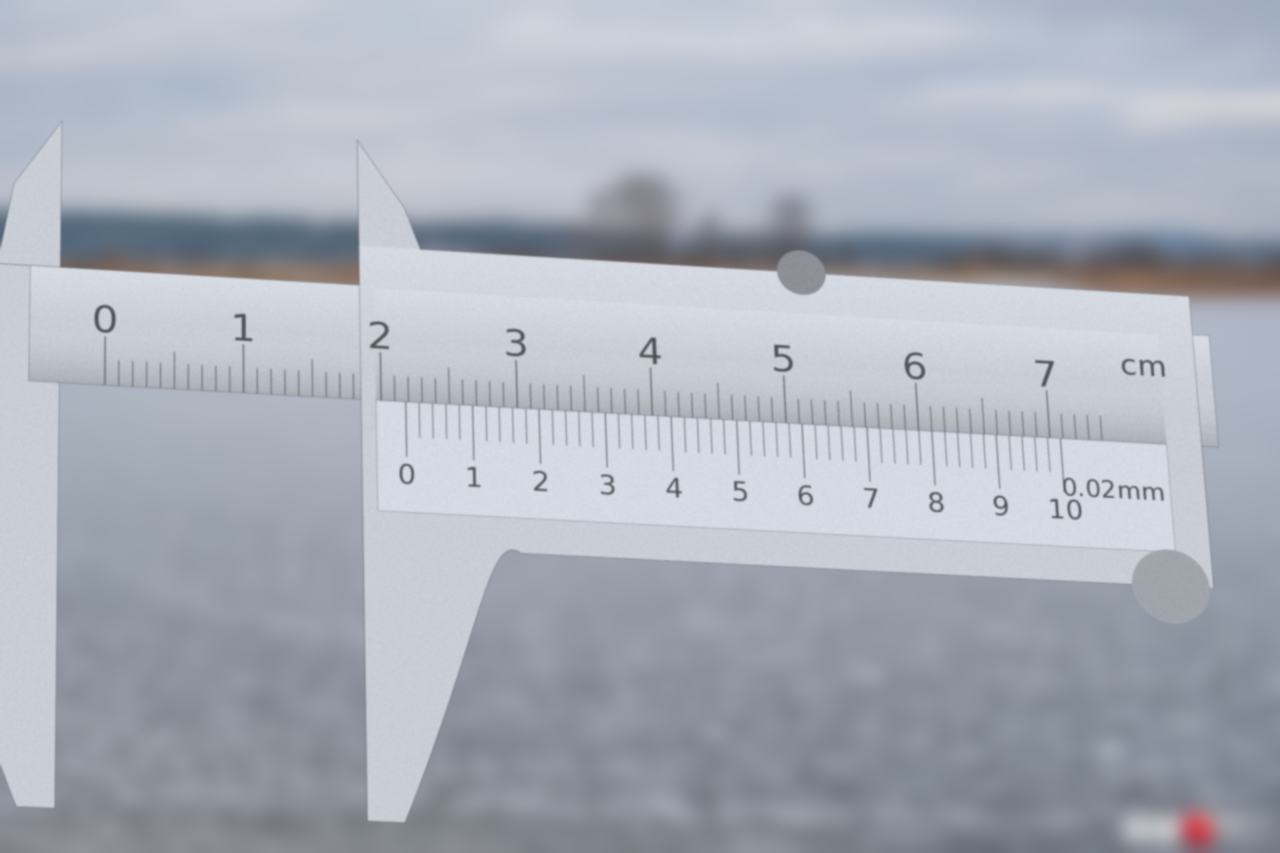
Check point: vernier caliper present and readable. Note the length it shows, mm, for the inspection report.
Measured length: 21.8 mm
